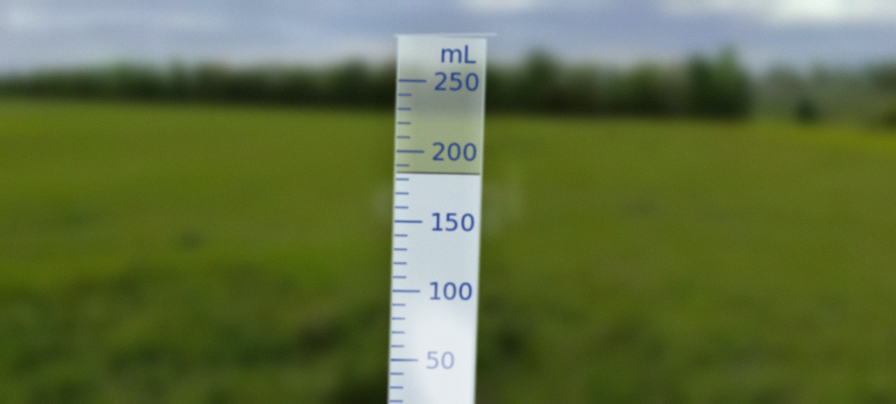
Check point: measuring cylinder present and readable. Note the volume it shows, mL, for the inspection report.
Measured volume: 185 mL
